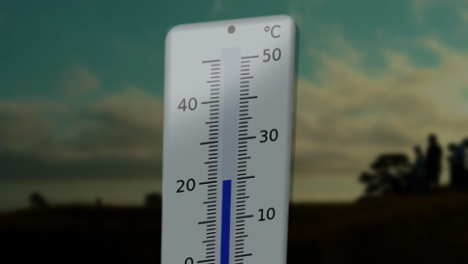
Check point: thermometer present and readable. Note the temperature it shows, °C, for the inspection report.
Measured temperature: 20 °C
